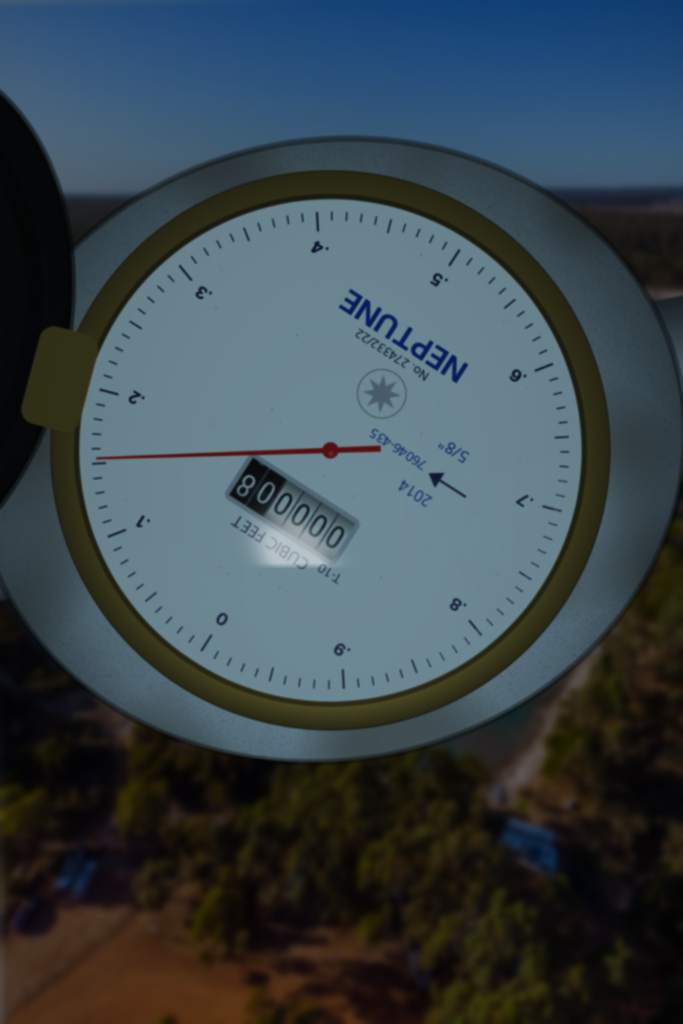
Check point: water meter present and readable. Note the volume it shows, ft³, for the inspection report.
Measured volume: 8.15 ft³
